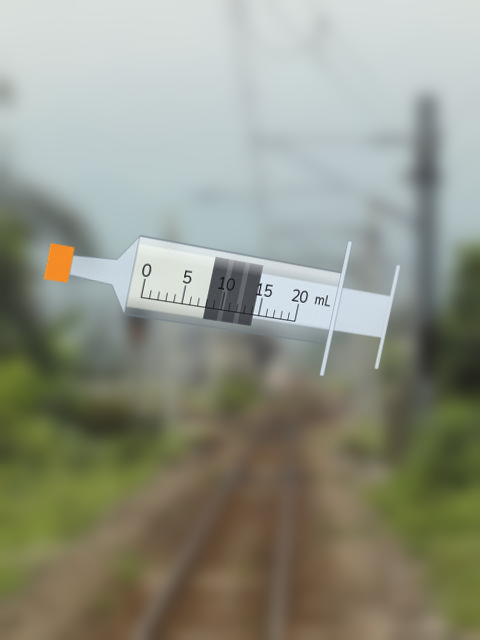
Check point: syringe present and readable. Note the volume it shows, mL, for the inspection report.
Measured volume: 8 mL
